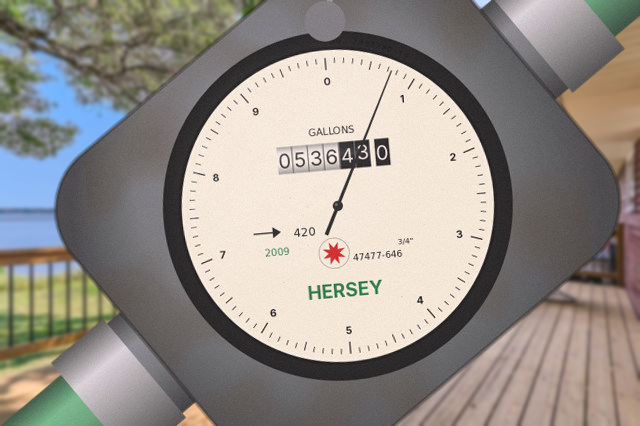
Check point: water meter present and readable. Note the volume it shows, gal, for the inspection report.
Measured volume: 536430.7 gal
